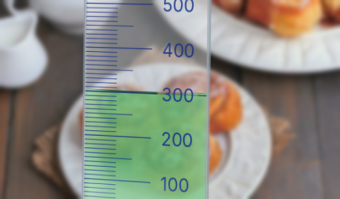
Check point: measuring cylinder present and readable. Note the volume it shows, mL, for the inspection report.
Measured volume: 300 mL
